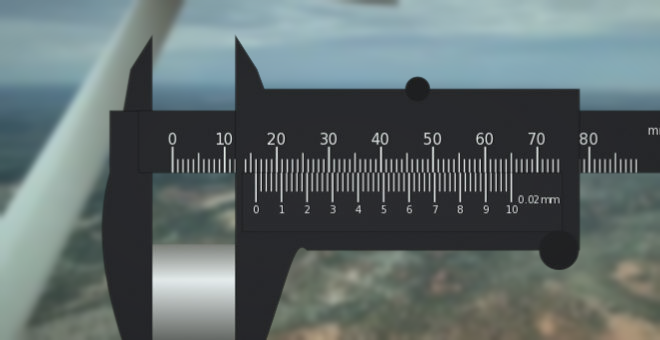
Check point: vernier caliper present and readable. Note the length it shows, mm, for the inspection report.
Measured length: 16.0 mm
